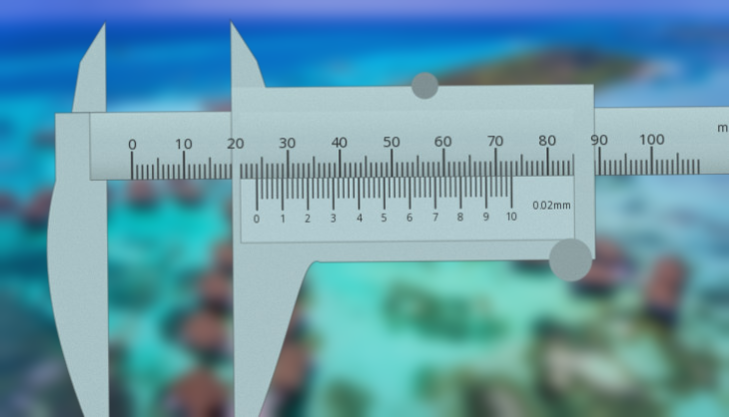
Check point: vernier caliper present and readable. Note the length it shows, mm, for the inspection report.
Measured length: 24.0 mm
